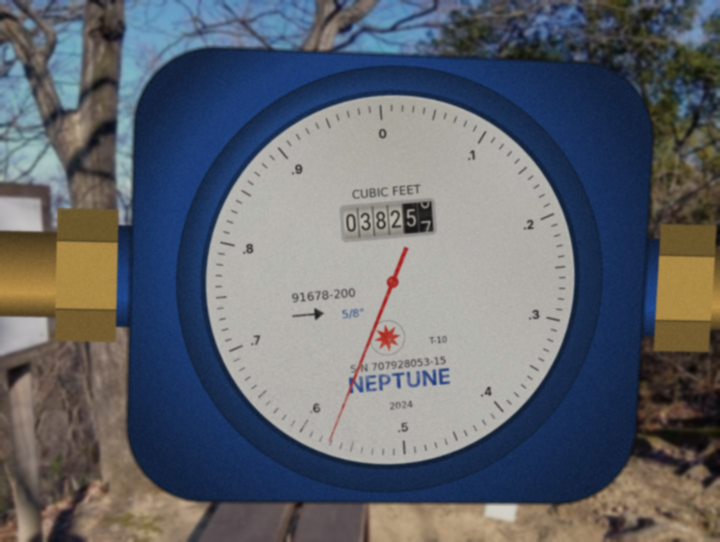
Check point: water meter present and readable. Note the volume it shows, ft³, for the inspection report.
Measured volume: 38256.57 ft³
